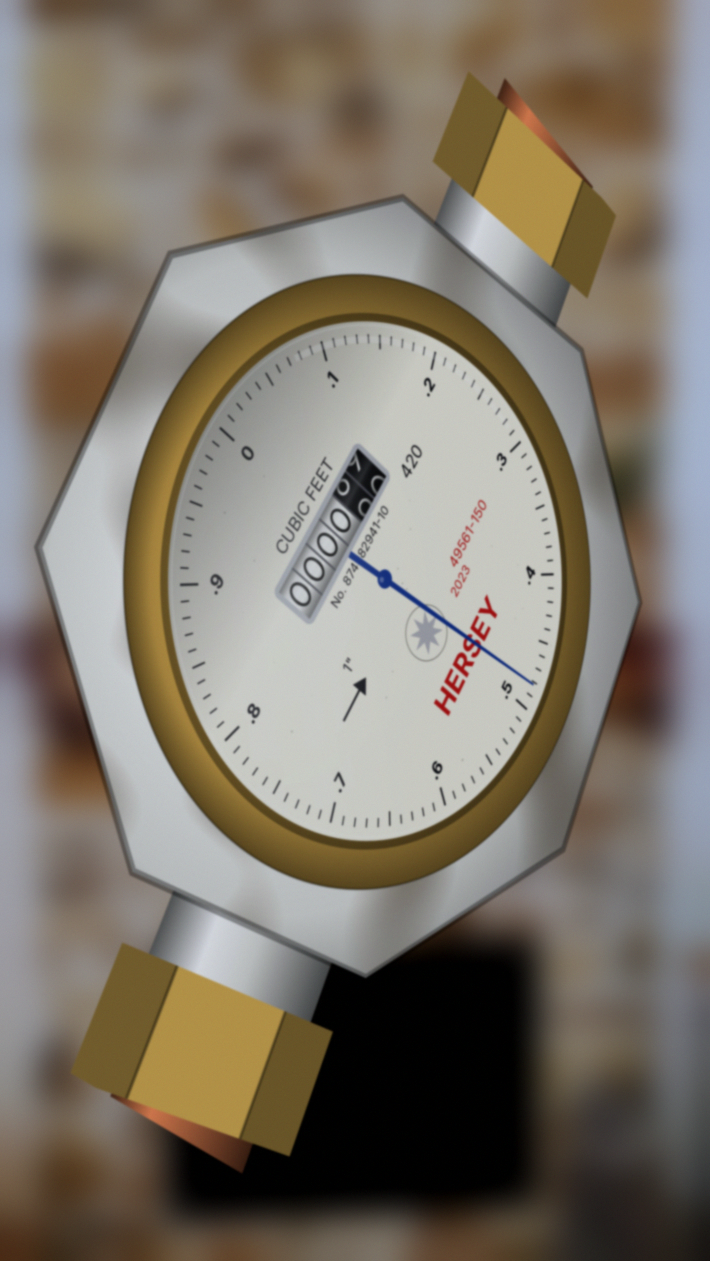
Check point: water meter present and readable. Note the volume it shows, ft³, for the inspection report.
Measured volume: 89.48 ft³
